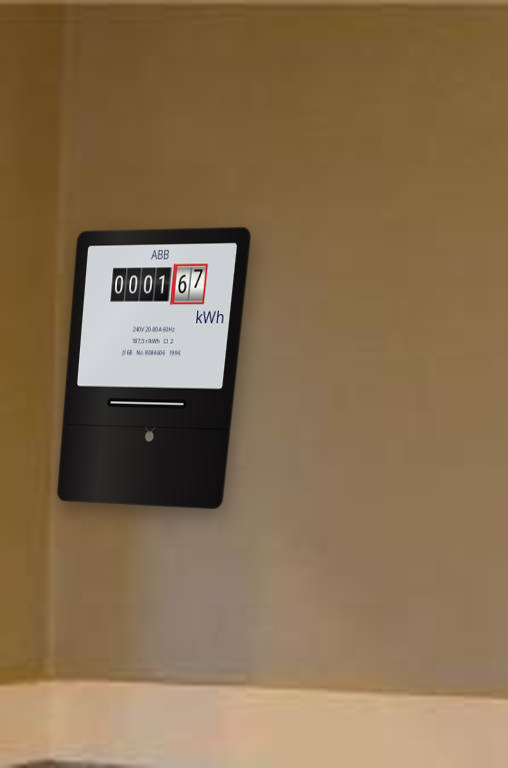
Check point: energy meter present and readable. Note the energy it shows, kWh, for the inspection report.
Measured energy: 1.67 kWh
